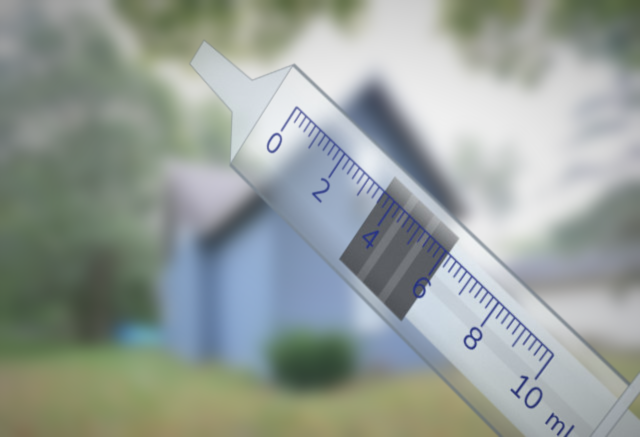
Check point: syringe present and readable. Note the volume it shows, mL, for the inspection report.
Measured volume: 3.6 mL
